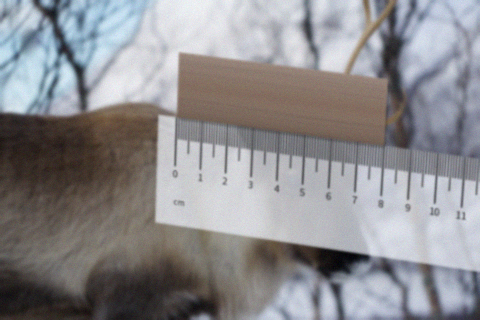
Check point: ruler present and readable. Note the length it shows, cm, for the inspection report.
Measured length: 8 cm
